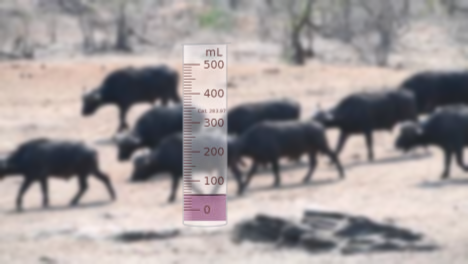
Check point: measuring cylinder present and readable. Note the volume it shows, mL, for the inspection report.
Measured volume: 50 mL
